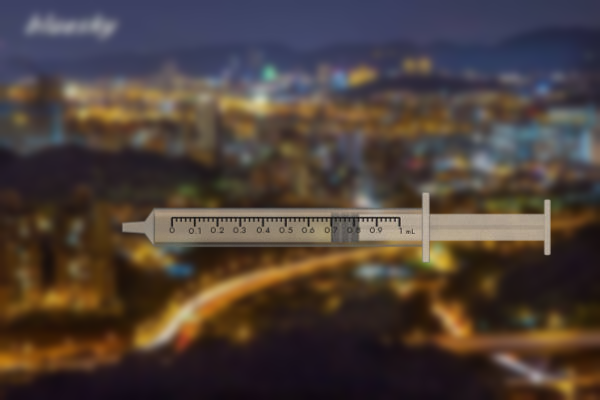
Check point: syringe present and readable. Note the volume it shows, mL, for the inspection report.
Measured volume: 0.7 mL
